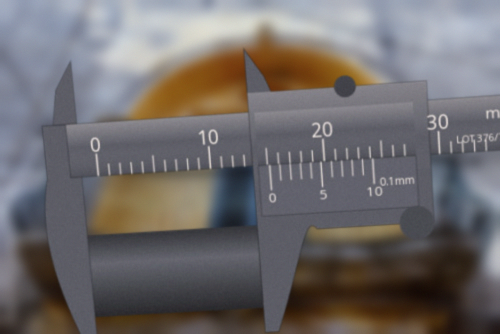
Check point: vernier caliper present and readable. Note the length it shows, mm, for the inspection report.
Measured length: 15.2 mm
